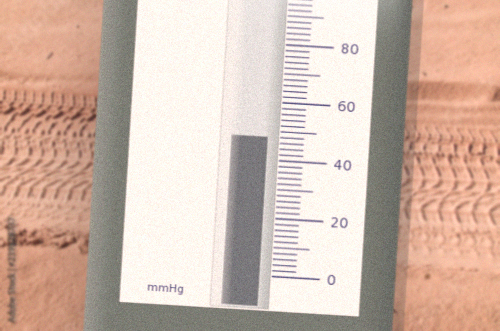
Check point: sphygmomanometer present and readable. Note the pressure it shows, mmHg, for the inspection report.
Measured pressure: 48 mmHg
